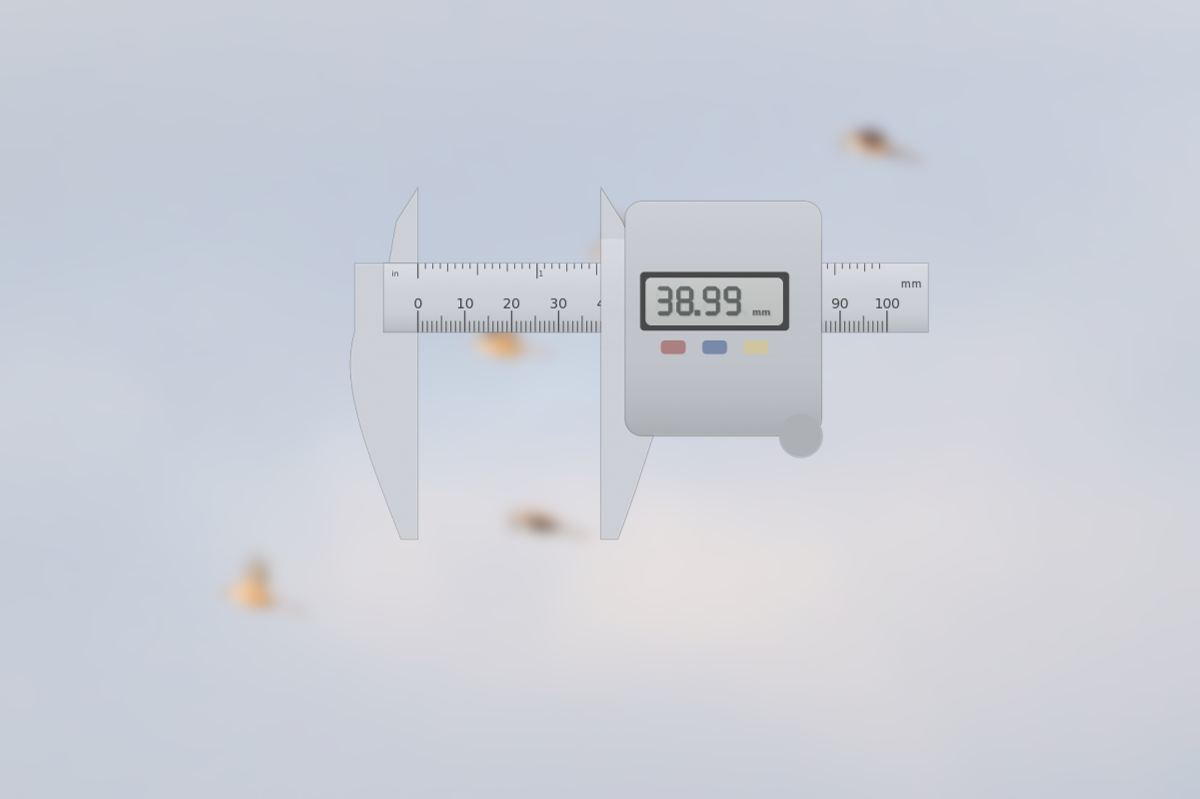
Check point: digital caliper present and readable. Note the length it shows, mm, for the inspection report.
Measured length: 38.99 mm
